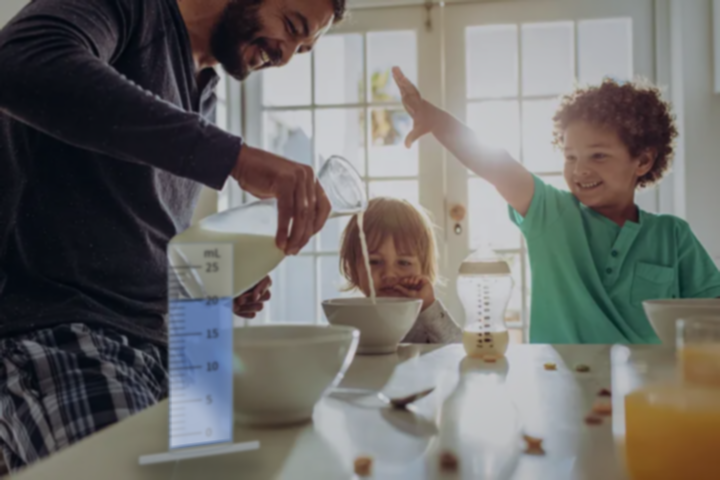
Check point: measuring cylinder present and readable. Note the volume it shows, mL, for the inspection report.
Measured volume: 20 mL
